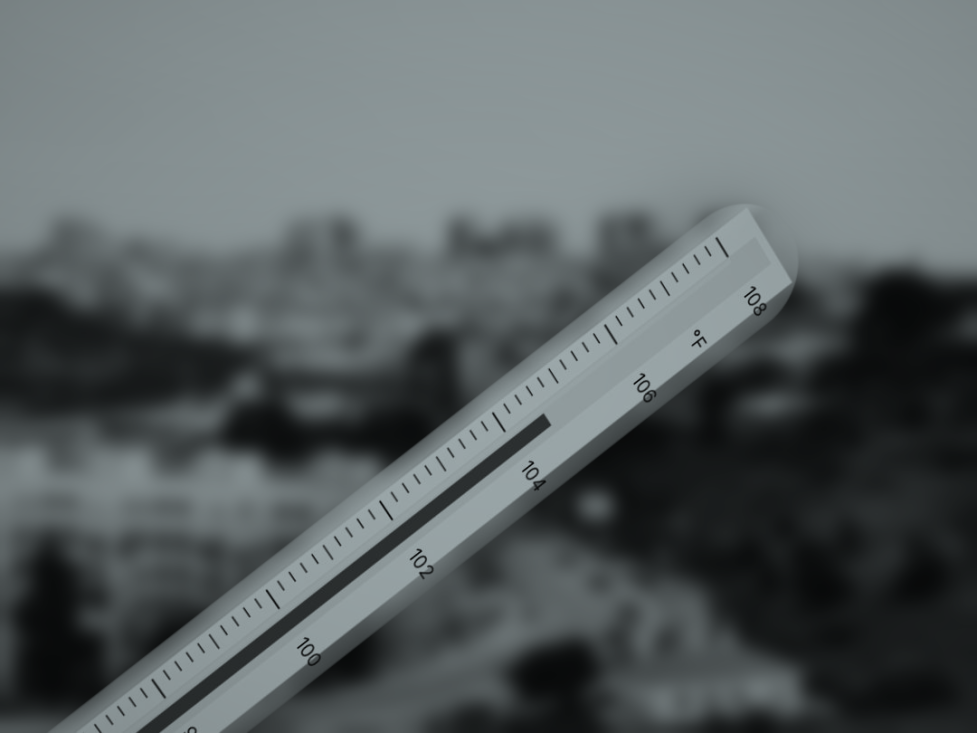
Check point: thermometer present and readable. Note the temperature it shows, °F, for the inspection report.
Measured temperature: 104.6 °F
